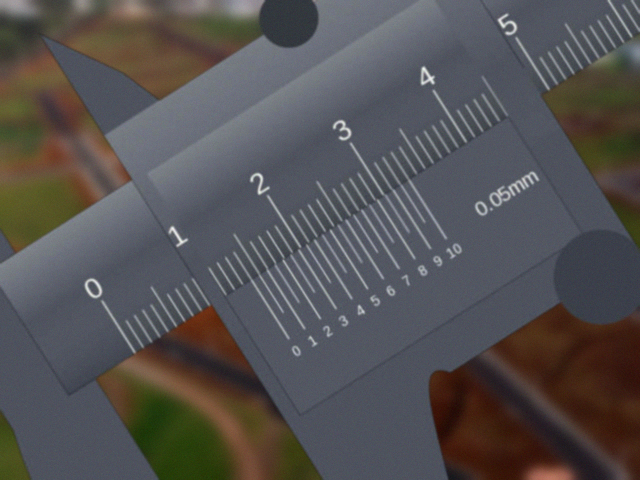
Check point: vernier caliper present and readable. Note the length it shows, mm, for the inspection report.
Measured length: 14.0 mm
